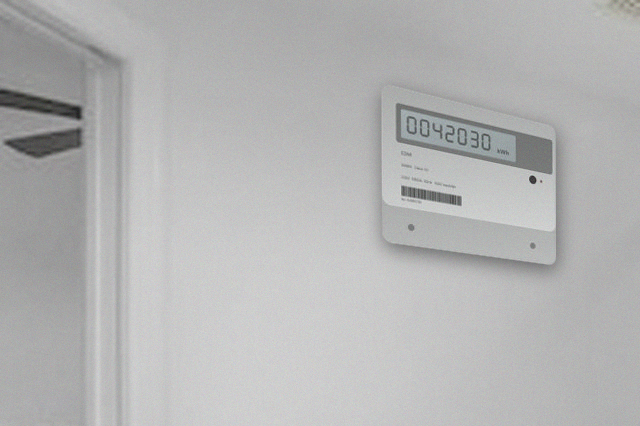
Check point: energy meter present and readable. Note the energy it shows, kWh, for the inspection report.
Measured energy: 42030 kWh
